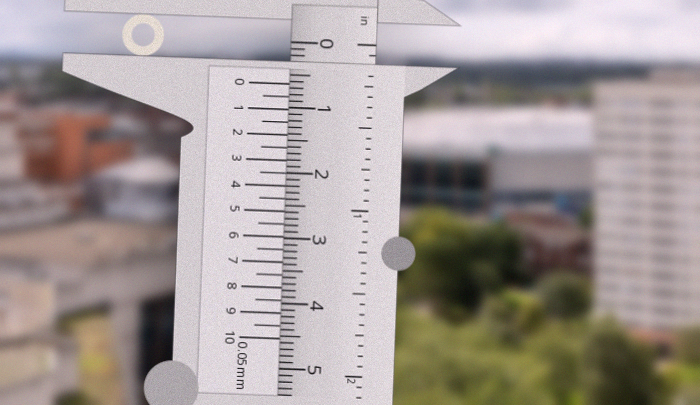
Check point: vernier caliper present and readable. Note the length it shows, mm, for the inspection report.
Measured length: 6.4 mm
